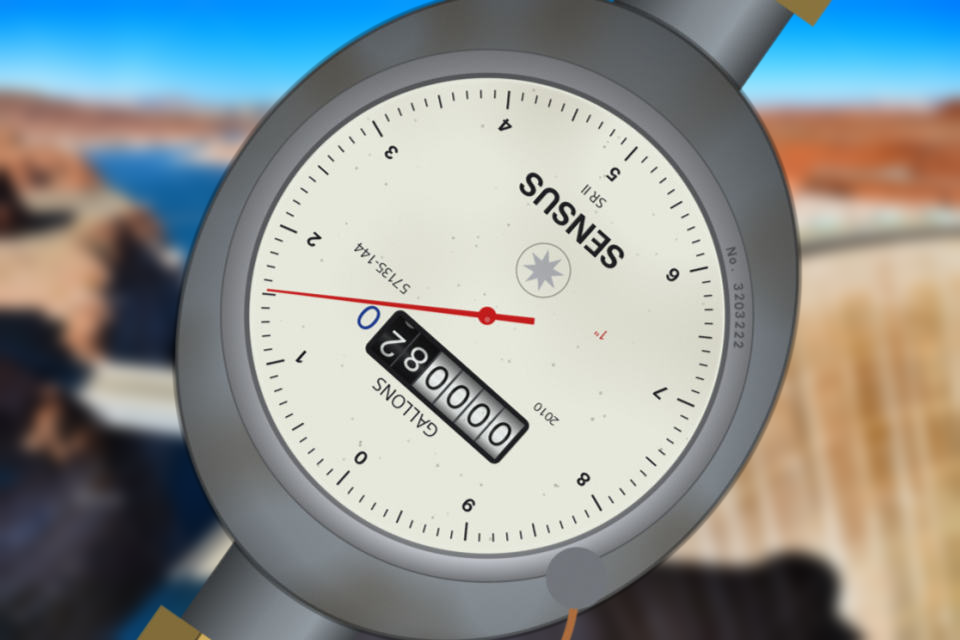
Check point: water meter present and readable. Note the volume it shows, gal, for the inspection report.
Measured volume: 821.5 gal
